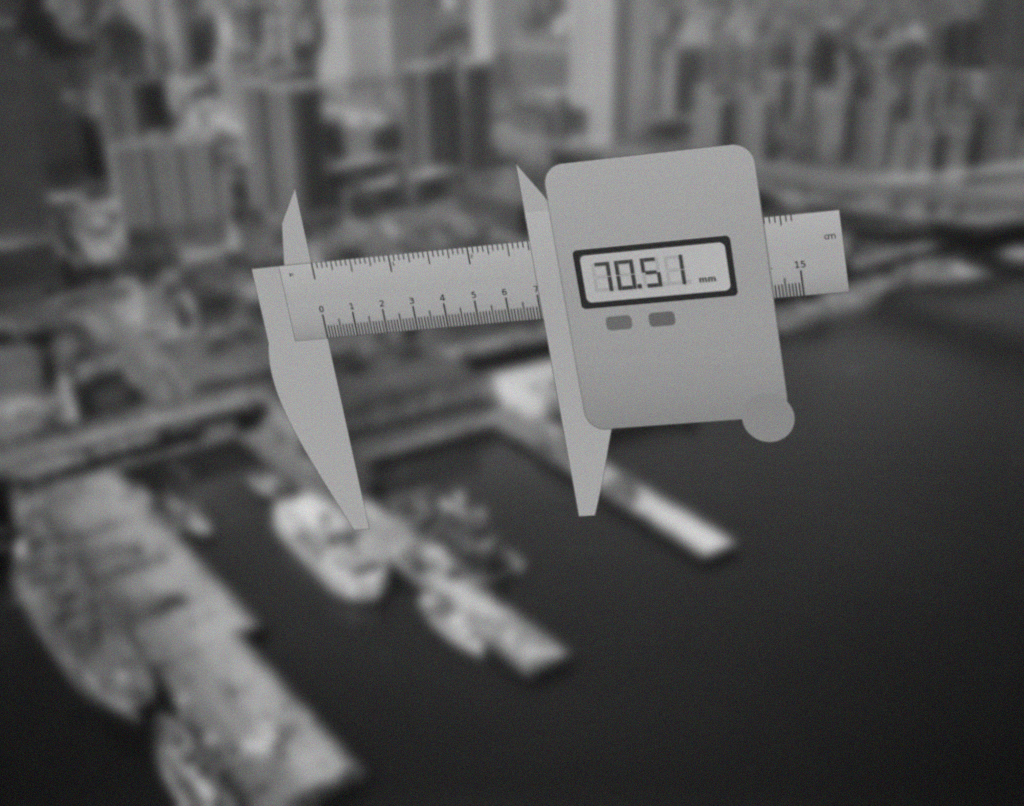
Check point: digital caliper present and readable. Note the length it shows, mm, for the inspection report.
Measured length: 70.51 mm
